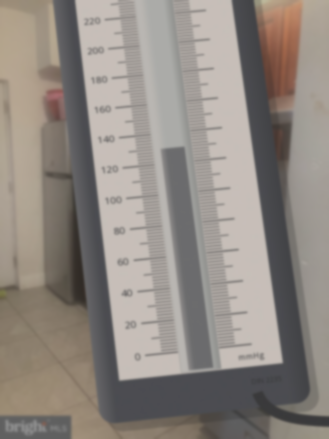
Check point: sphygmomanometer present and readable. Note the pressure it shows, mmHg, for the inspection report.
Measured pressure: 130 mmHg
